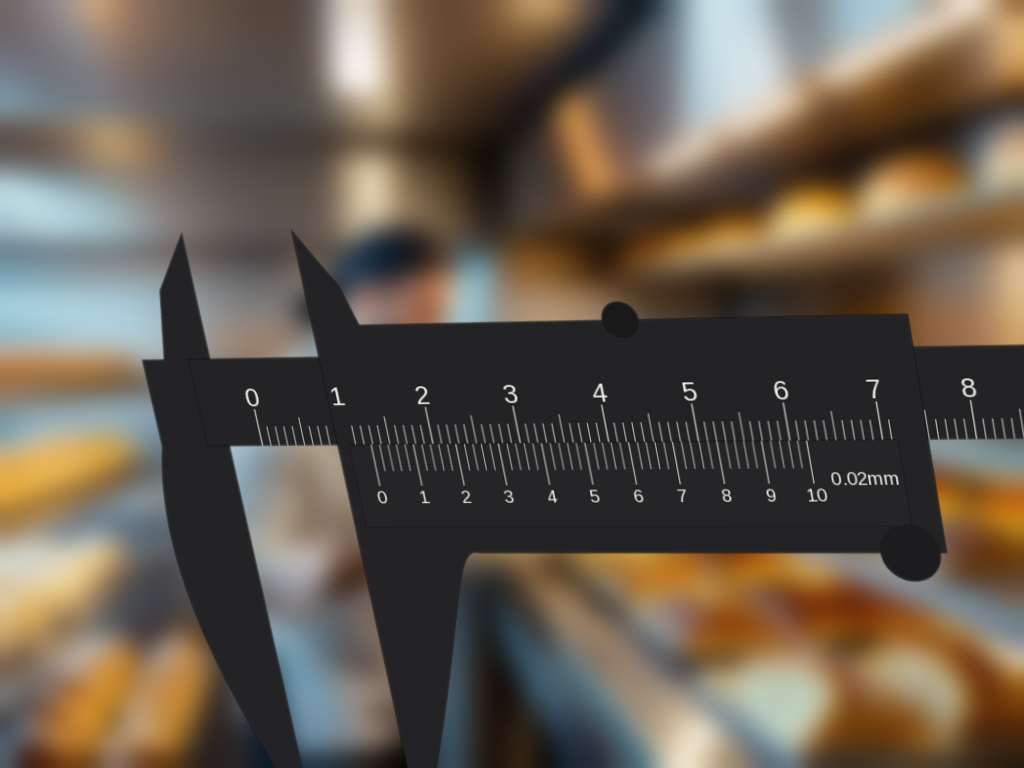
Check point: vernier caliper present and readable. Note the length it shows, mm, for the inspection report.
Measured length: 12.8 mm
